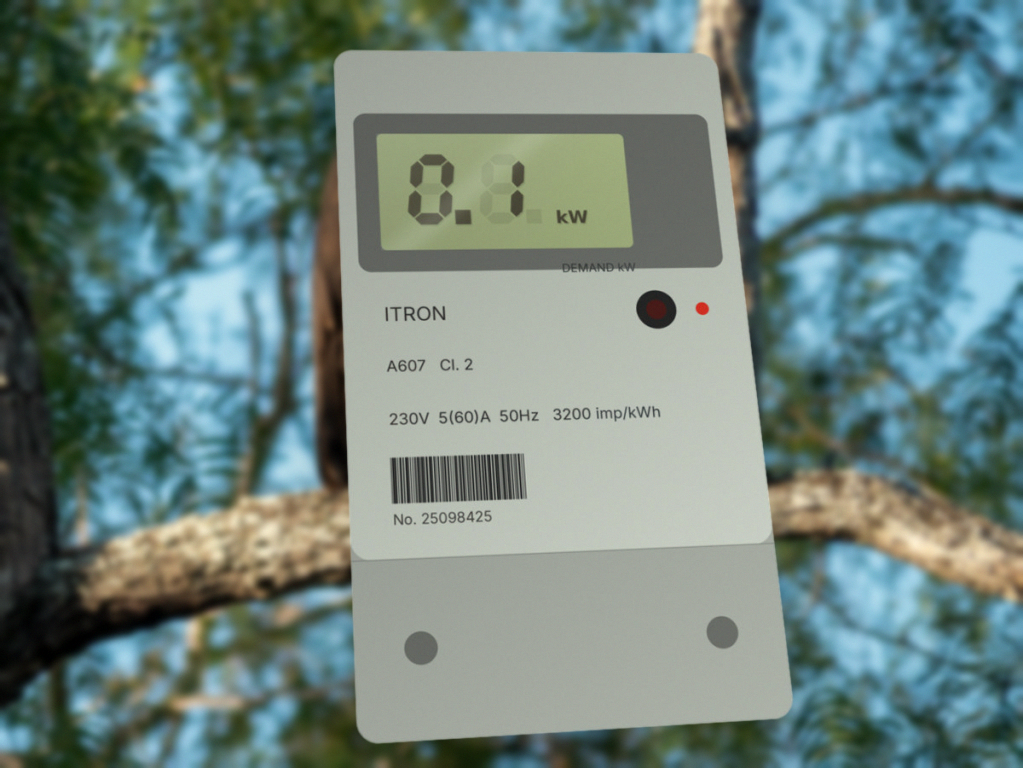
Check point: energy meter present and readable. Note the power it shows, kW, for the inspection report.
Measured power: 0.1 kW
